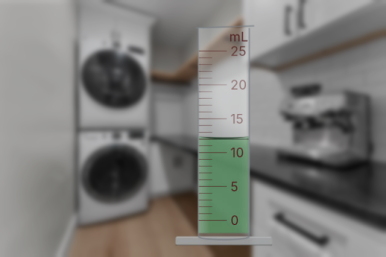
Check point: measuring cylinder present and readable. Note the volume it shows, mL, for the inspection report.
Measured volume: 12 mL
